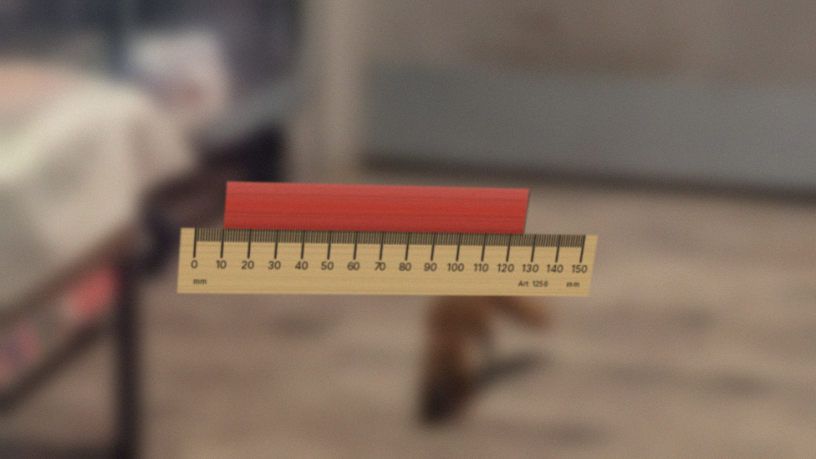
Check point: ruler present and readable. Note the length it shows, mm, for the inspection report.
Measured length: 115 mm
